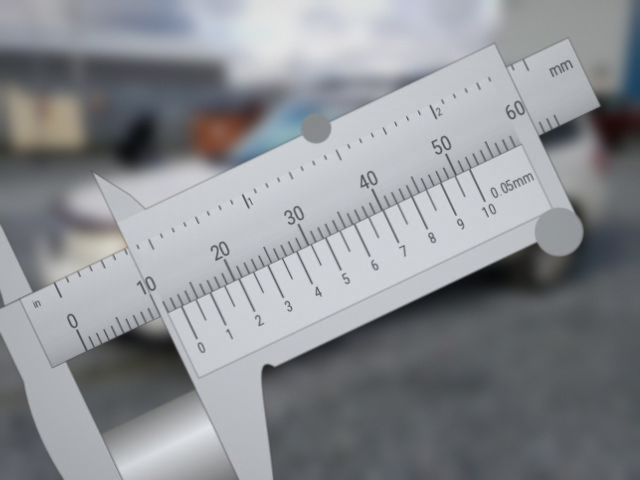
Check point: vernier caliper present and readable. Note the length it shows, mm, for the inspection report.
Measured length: 12.8 mm
